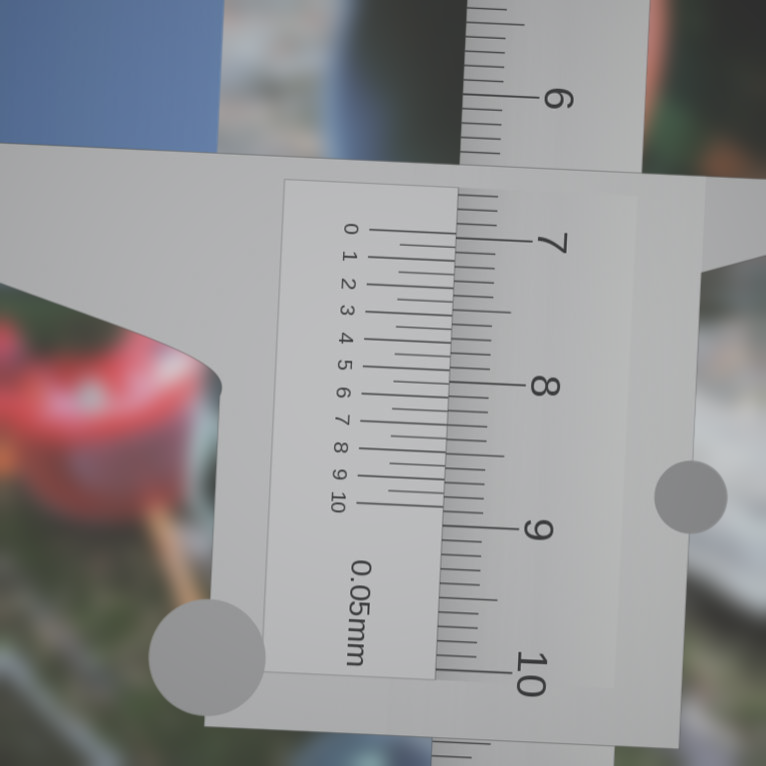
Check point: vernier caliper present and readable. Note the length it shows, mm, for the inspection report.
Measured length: 69.7 mm
